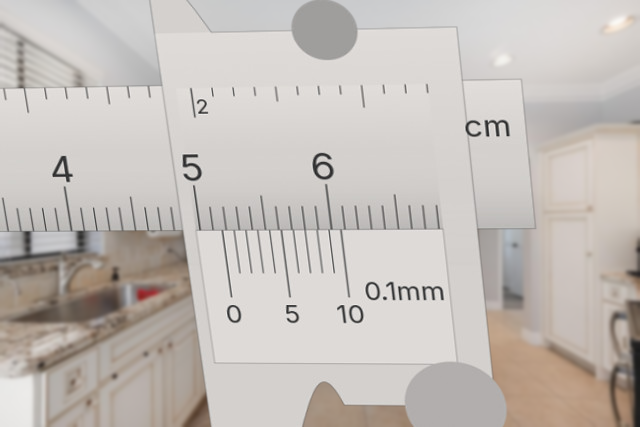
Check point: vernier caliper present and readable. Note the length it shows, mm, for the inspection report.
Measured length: 51.7 mm
